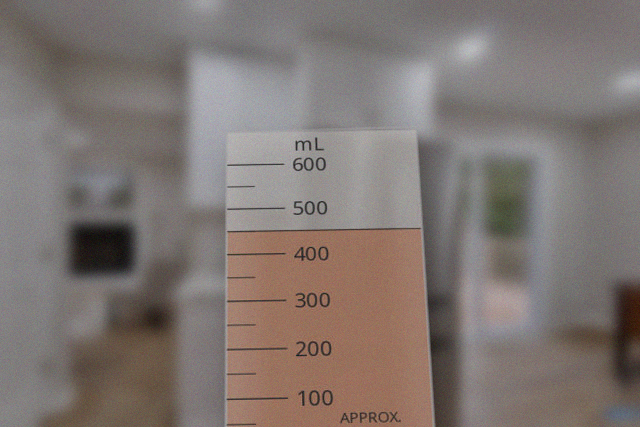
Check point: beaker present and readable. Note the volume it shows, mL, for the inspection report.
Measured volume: 450 mL
